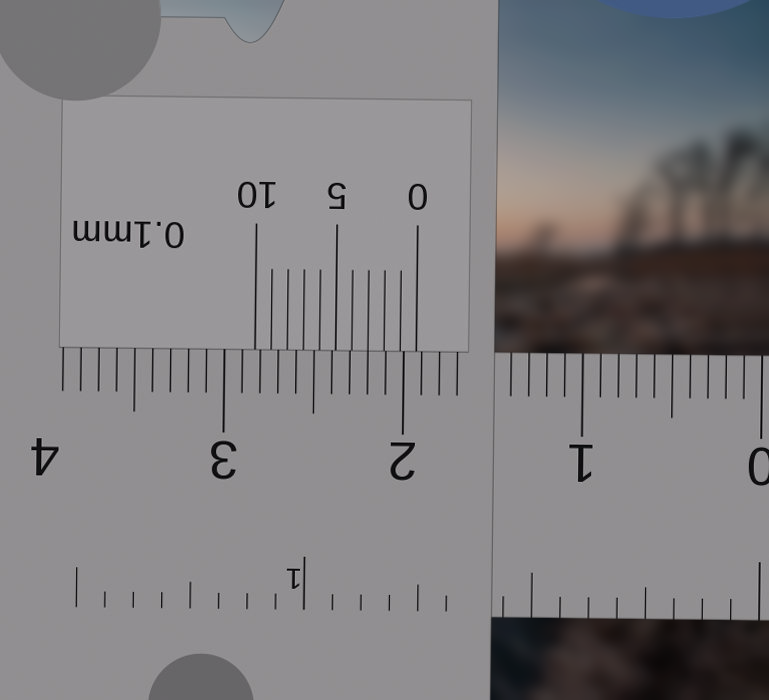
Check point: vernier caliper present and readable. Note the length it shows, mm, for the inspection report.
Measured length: 19.3 mm
